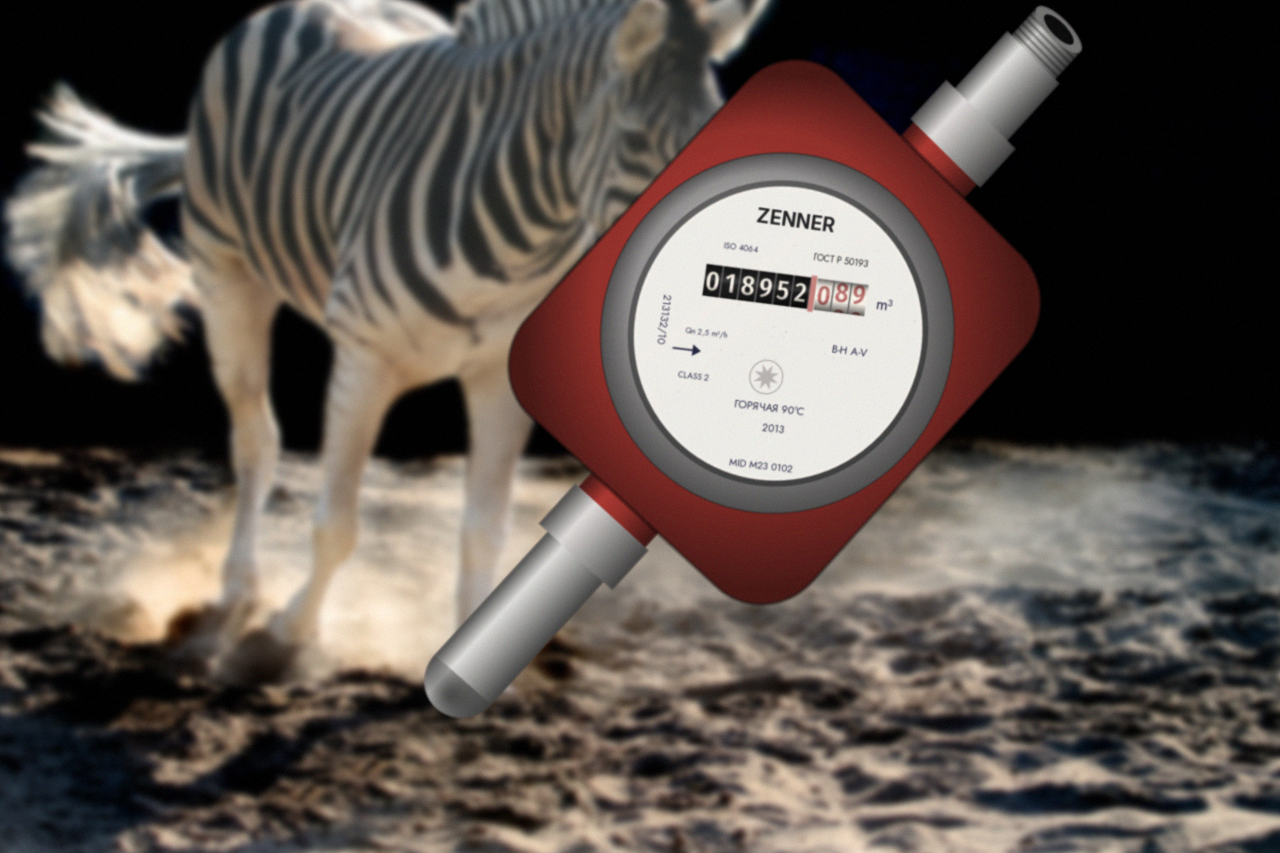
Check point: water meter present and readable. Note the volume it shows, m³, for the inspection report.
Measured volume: 18952.089 m³
